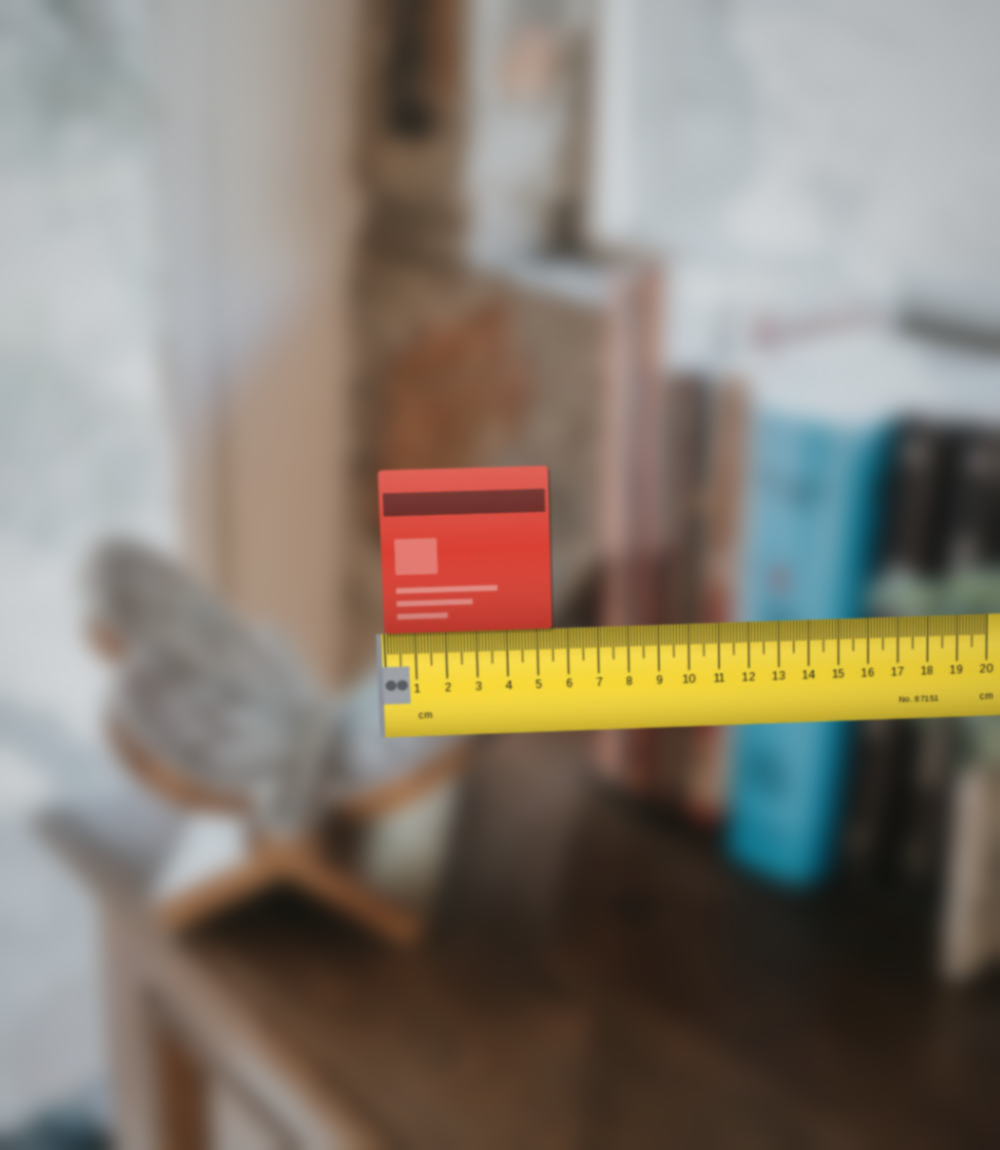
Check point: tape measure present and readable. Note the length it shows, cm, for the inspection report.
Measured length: 5.5 cm
